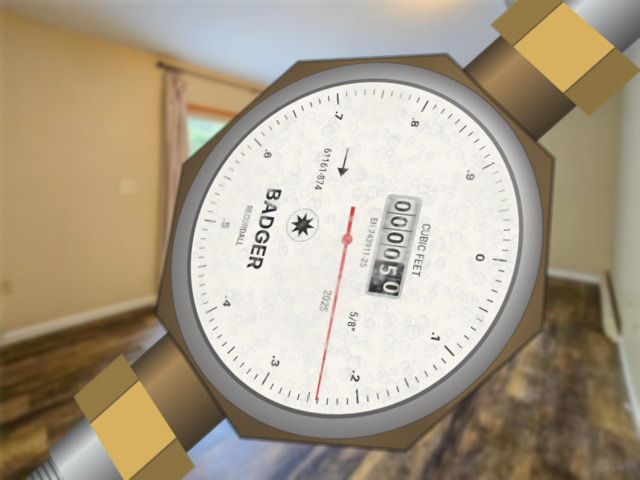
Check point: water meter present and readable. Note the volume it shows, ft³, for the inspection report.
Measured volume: 50.24 ft³
